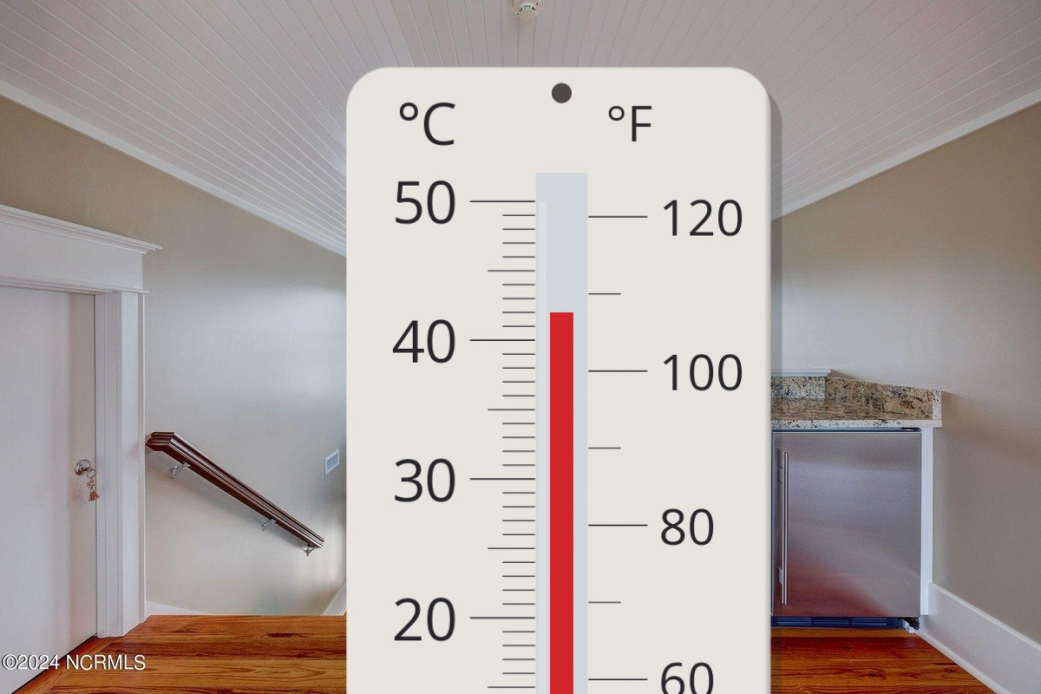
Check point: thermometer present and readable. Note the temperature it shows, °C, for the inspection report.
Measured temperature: 42 °C
